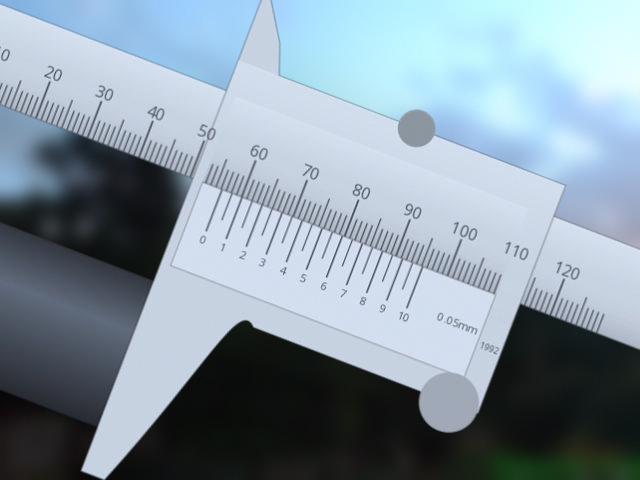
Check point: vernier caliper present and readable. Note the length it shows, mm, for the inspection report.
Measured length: 56.2 mm
